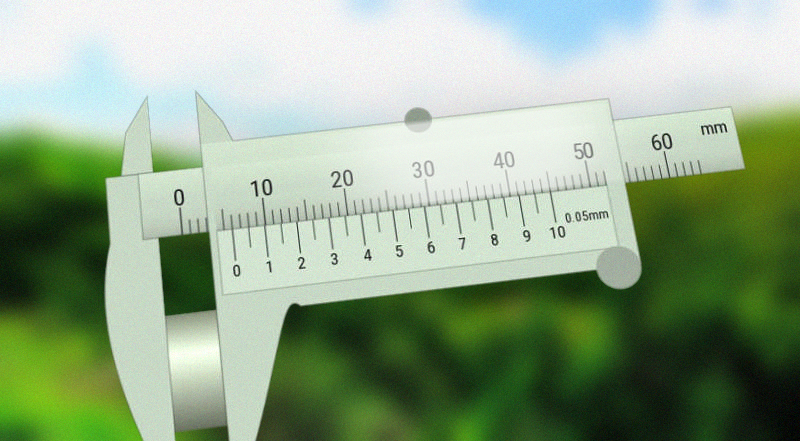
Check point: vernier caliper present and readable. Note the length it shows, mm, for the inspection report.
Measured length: 6.0 mm
